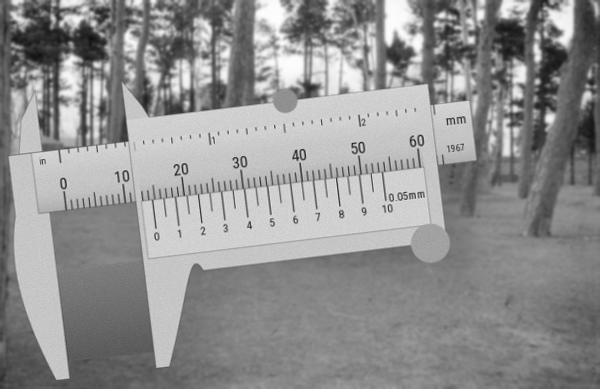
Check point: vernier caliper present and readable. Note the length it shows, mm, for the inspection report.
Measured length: 14.6 mm
